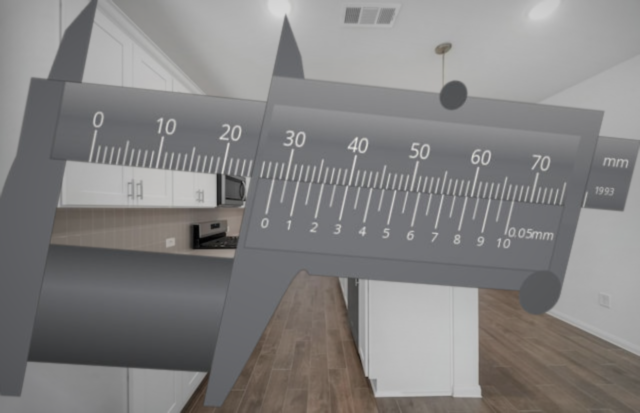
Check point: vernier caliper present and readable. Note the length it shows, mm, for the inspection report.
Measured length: 28.0 mm
